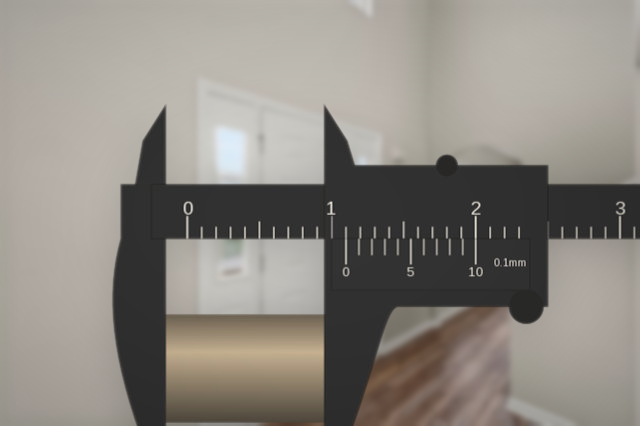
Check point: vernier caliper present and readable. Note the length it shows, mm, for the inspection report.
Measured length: 11.0 mm
